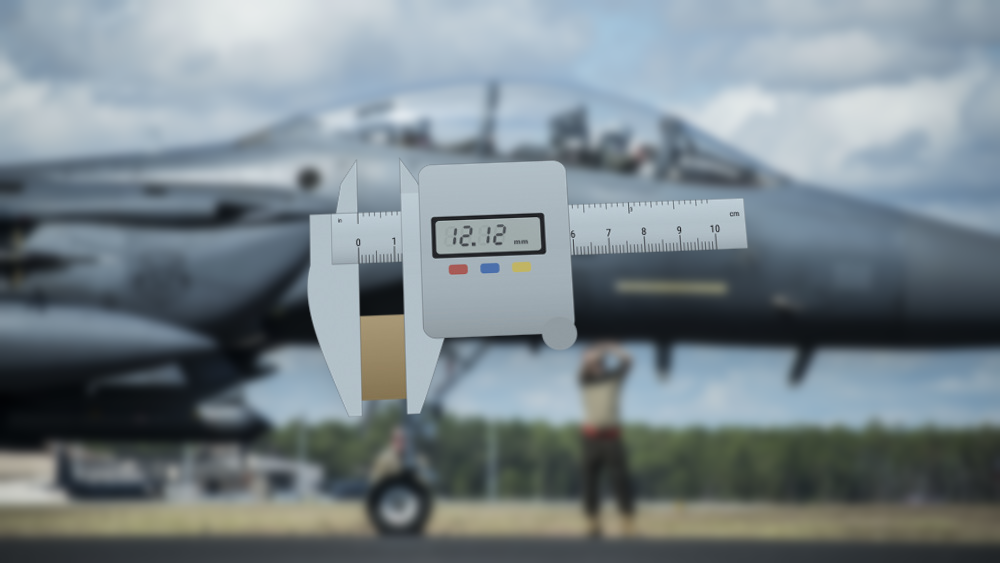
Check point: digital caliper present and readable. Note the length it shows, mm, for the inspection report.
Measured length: 12.12 mm
